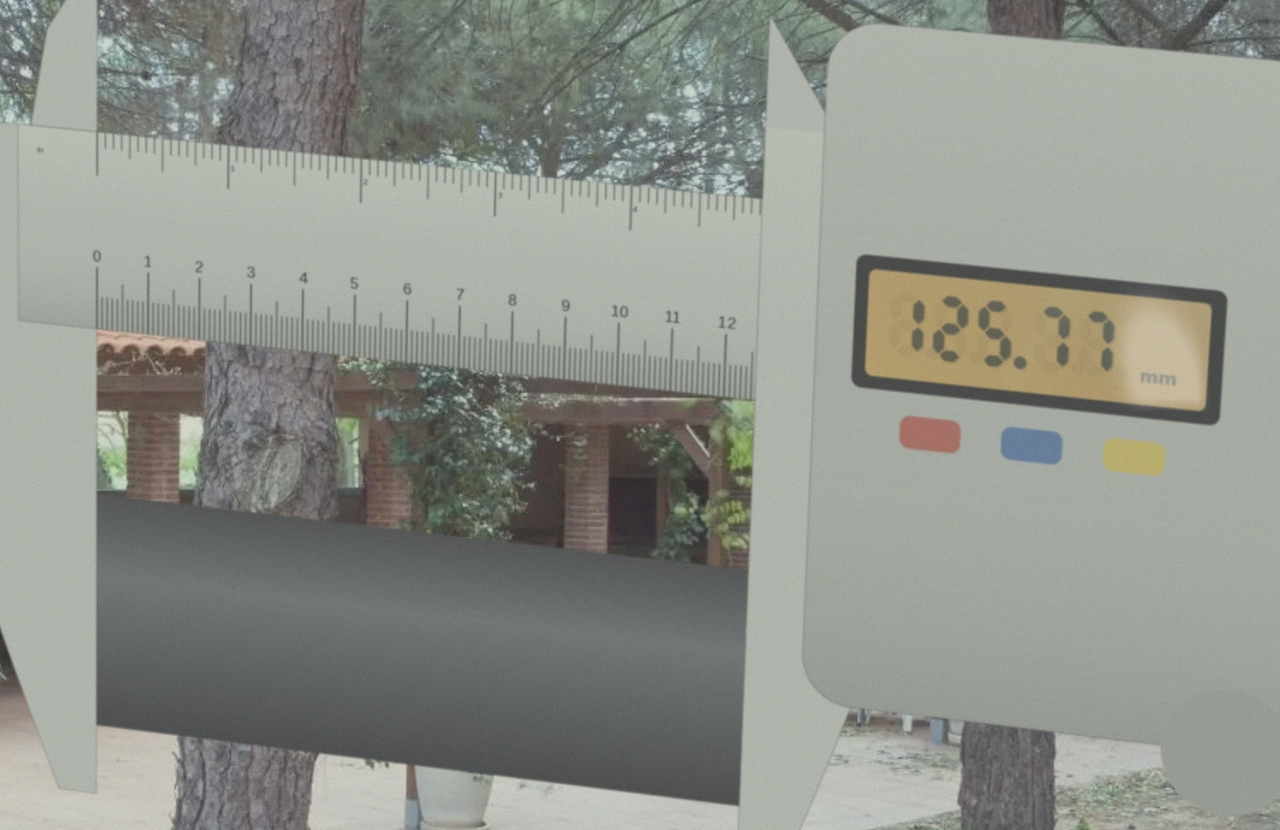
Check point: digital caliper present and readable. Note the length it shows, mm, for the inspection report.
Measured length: 125.77 mm
